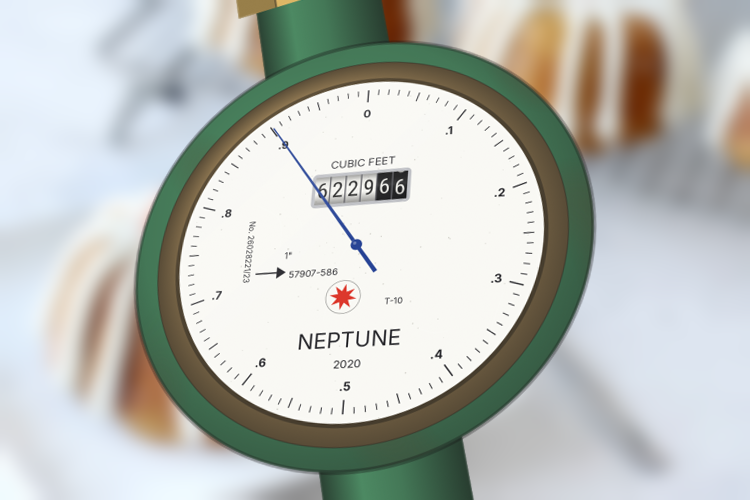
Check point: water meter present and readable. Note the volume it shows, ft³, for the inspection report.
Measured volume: 622965.90 ft³
